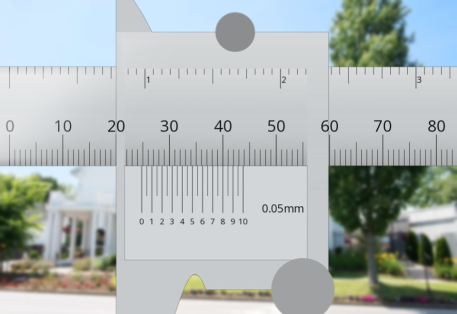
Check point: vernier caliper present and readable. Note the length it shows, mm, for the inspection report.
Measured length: 24.8 mm
